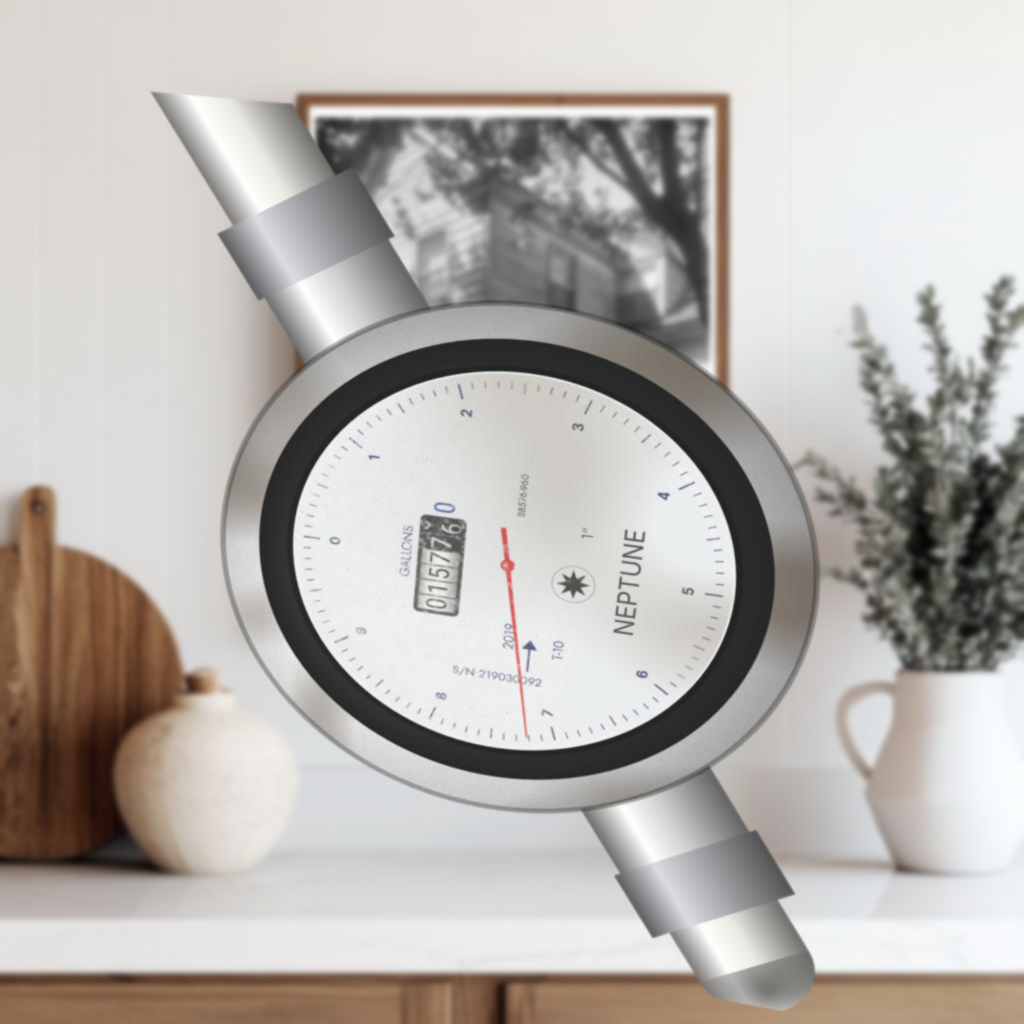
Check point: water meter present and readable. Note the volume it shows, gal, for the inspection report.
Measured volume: 157757.2 gal
